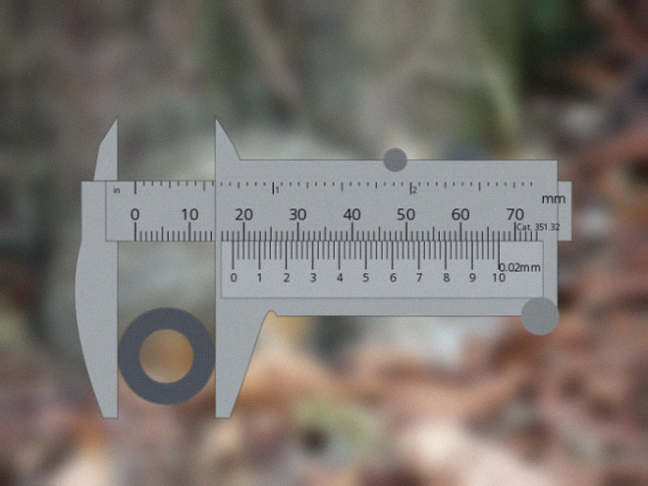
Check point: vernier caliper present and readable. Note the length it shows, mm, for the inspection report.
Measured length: 18.0 mm
